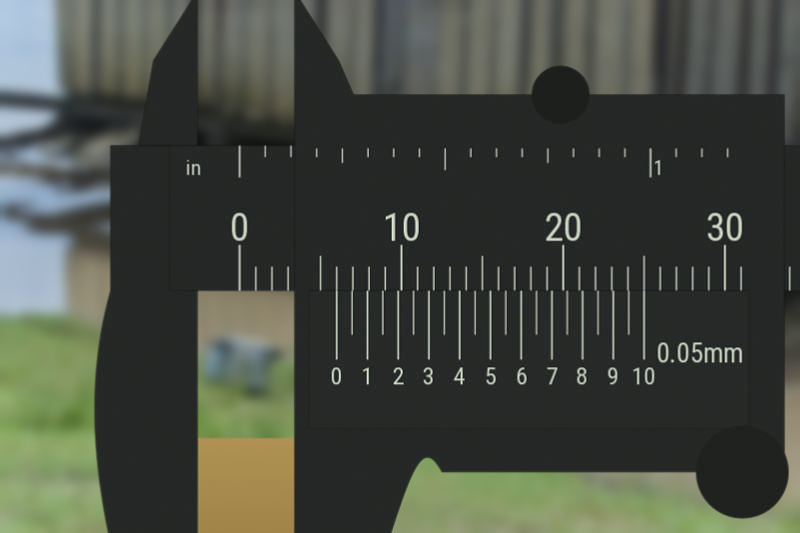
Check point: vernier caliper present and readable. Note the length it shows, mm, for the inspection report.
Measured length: 6.0 mm
